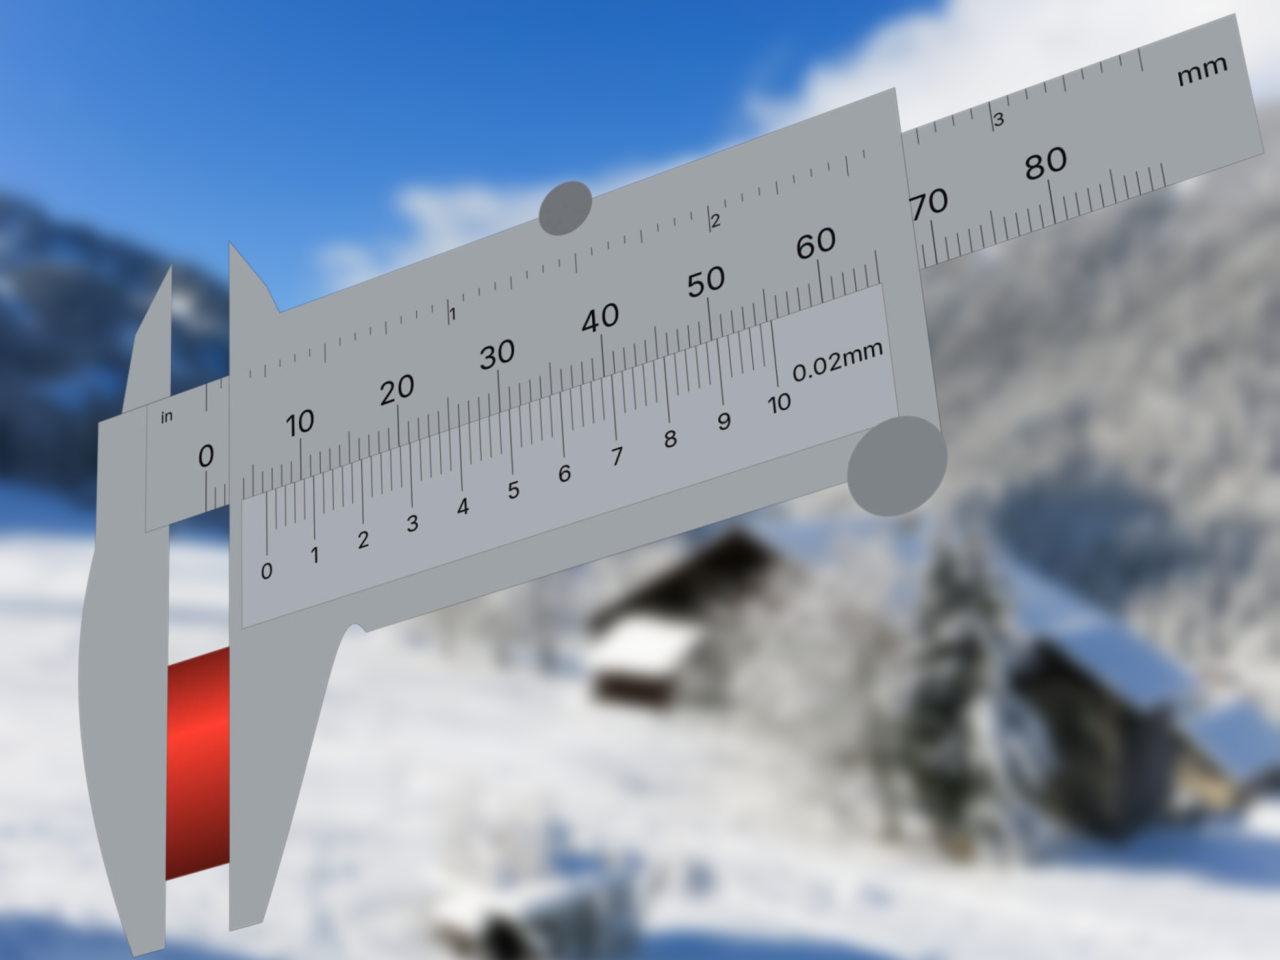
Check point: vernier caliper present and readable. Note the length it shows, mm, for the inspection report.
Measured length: 6.4 mm
